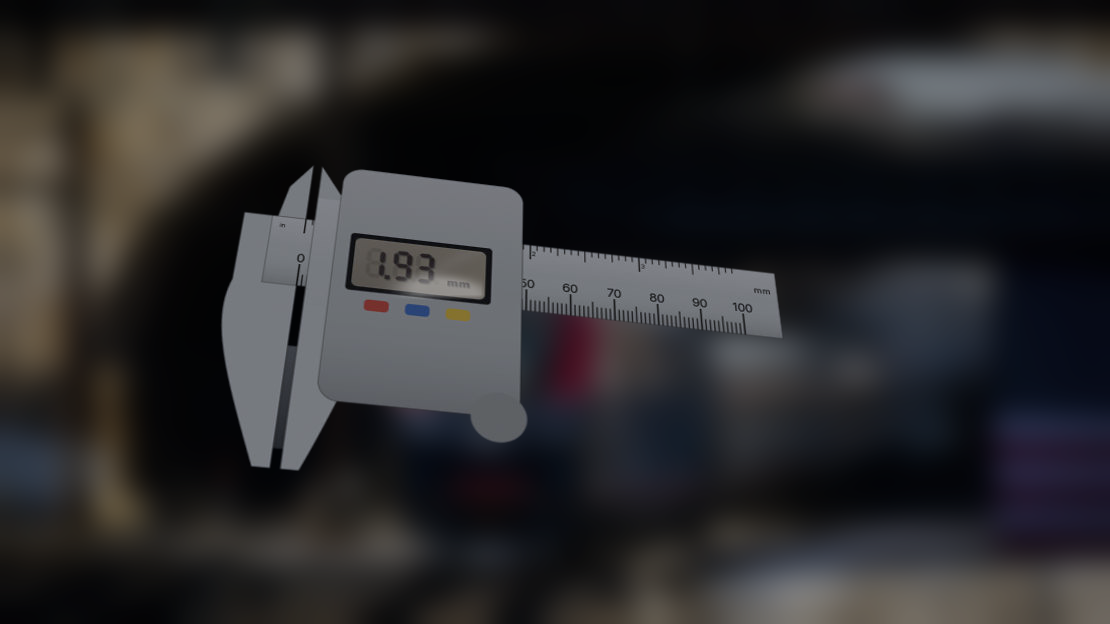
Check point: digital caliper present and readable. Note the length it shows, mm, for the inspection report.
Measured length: 1.93 mm
